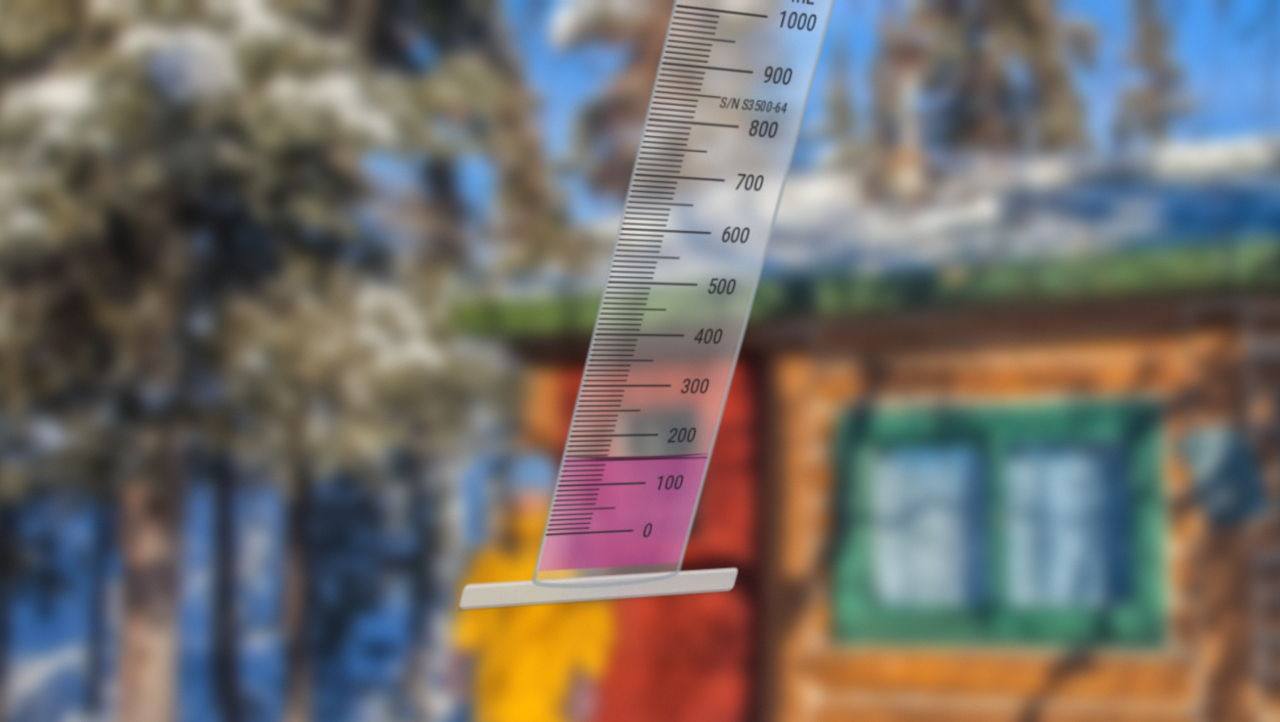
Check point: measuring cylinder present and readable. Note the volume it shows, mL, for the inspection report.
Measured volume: 150 mL
